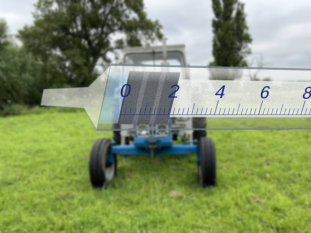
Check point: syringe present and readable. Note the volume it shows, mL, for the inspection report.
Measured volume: 0 mL
